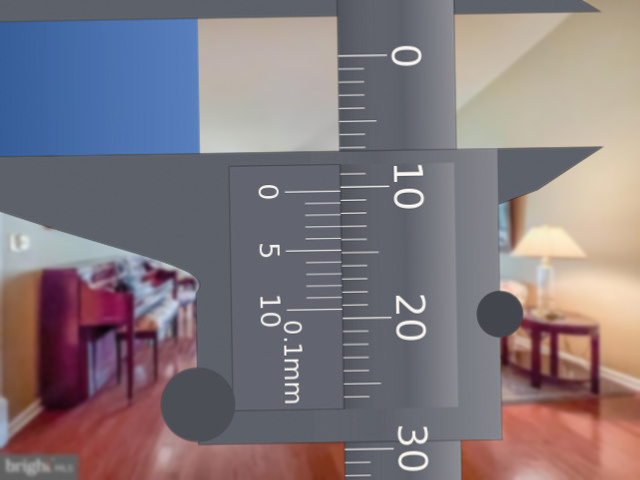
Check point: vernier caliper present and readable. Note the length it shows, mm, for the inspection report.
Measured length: 10.3 mm
